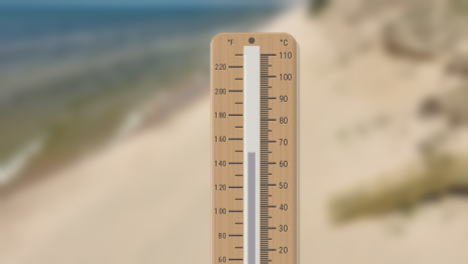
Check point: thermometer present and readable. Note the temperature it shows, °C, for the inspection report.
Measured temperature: 65 °C
